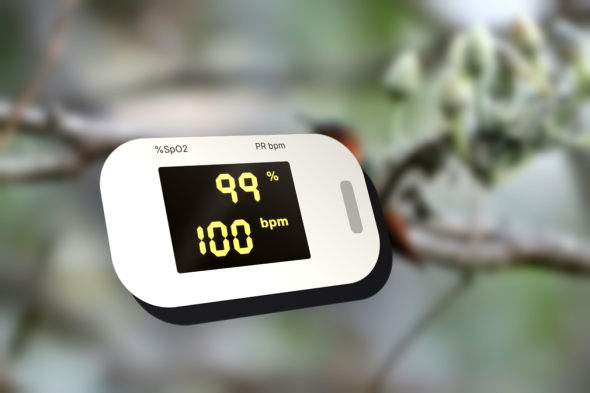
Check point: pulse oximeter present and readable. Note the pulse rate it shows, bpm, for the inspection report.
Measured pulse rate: 100 bpm
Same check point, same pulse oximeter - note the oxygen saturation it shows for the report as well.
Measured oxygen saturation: 99 %
